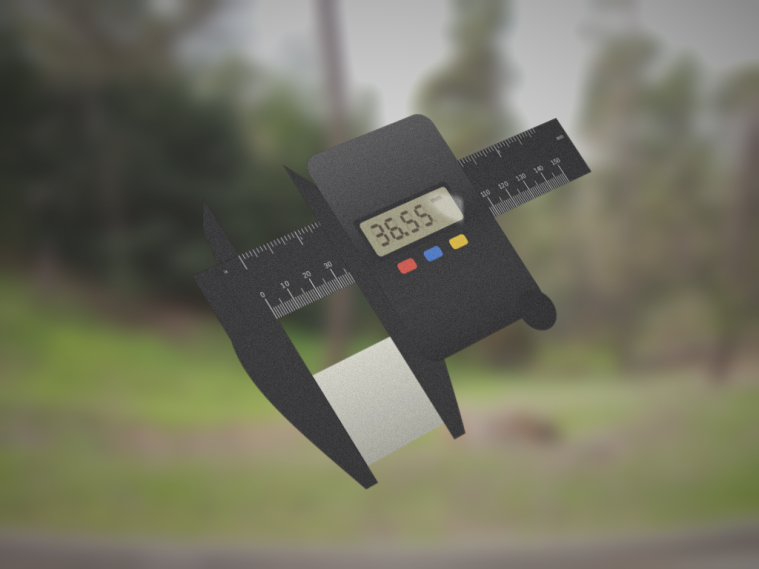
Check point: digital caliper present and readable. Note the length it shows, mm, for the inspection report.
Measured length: 36.55 mm
